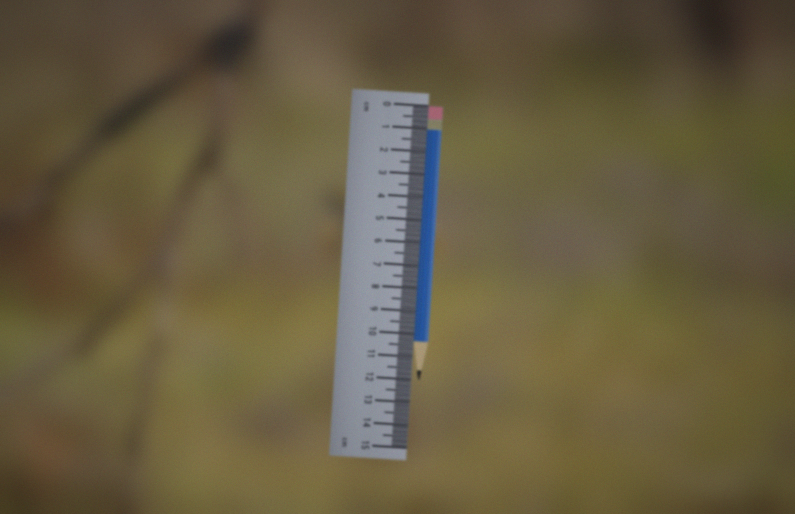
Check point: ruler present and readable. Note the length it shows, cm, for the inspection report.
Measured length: 12 cm
